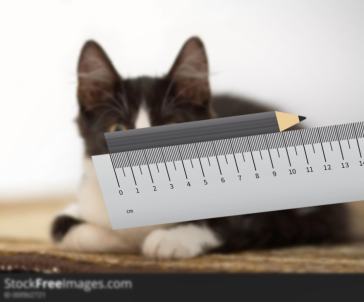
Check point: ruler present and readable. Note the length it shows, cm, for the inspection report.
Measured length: 11.5 cm
